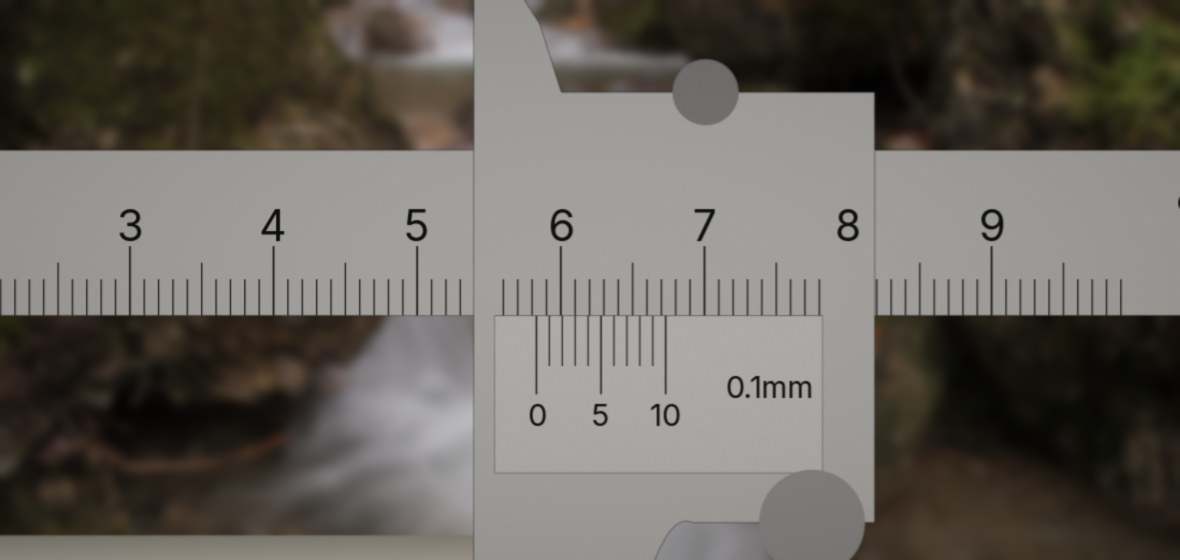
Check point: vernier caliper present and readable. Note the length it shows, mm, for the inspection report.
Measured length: 58.3 mm
